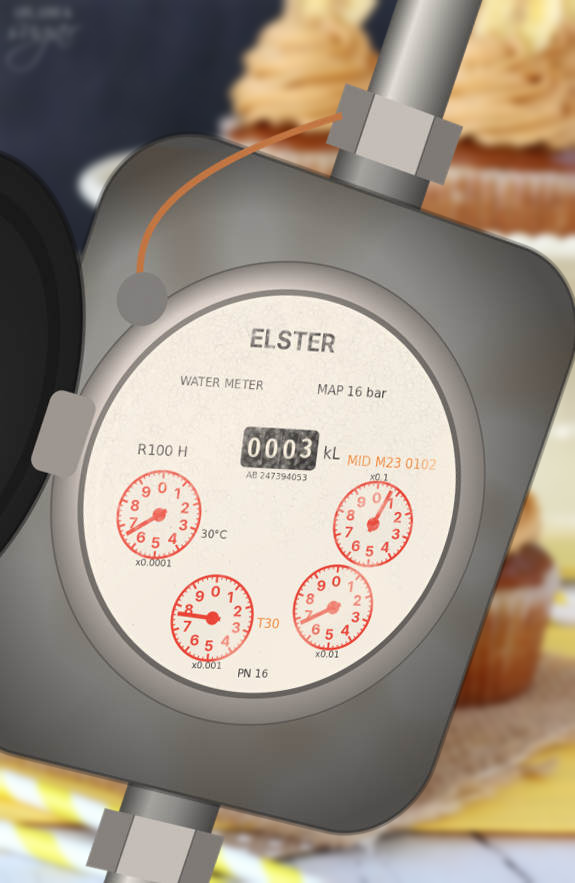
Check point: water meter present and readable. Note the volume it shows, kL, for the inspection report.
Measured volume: 3.0676 kL
